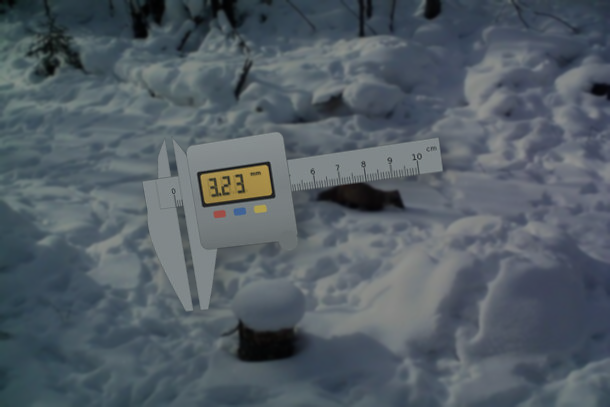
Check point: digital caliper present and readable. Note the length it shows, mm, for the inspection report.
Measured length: 3.23 mm
